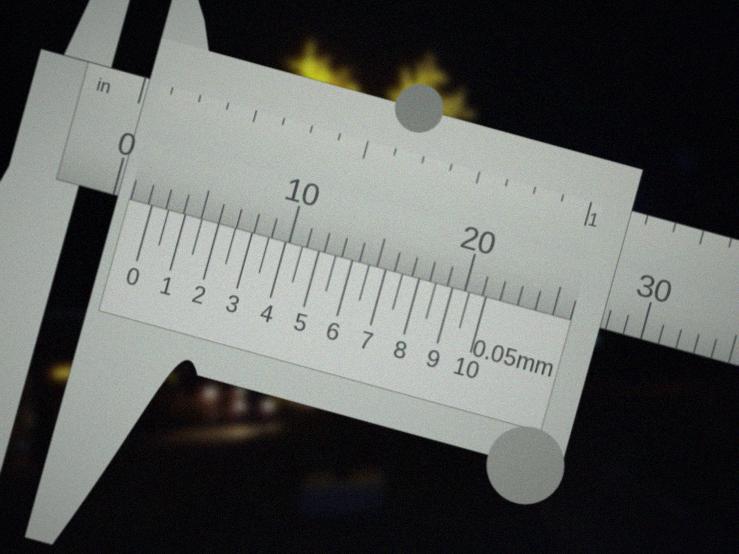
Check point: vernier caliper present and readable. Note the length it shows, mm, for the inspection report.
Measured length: 2.2 mm
